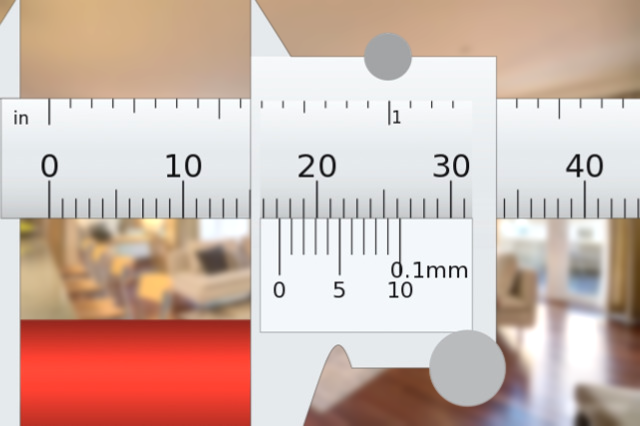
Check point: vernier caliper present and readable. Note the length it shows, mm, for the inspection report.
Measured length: 17.2 mm
